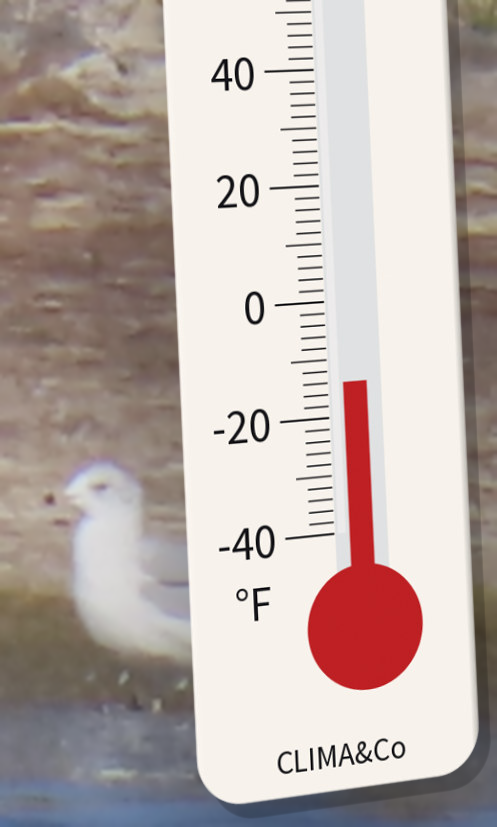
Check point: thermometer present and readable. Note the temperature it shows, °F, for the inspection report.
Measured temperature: -14 °F
